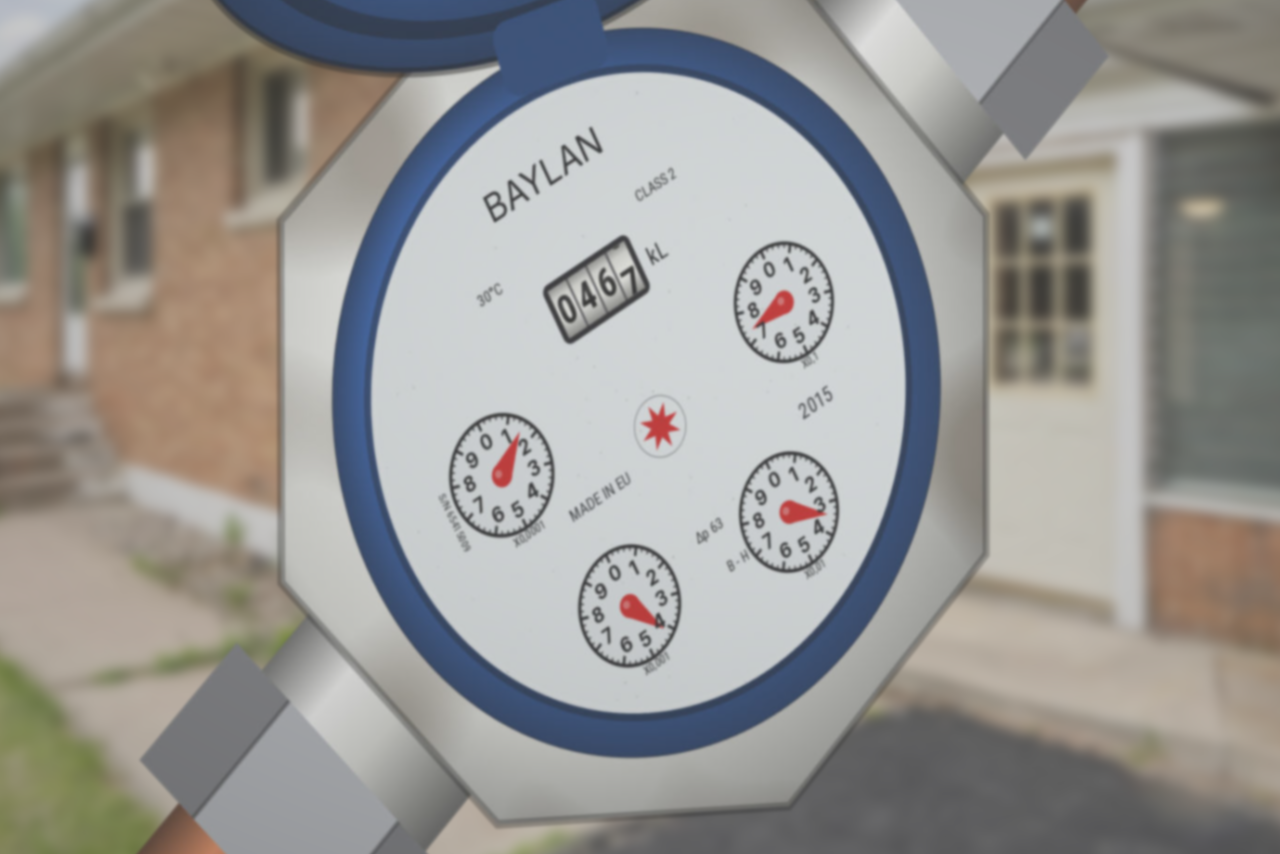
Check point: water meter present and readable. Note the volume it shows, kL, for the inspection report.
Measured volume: 466.7341 kL
